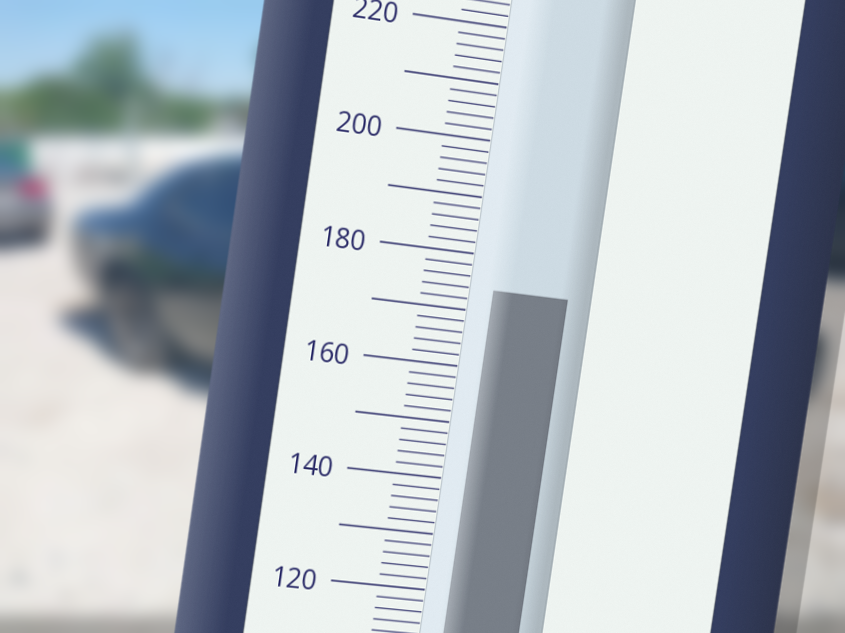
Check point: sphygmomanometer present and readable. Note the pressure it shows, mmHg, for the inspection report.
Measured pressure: 174 mmHg
